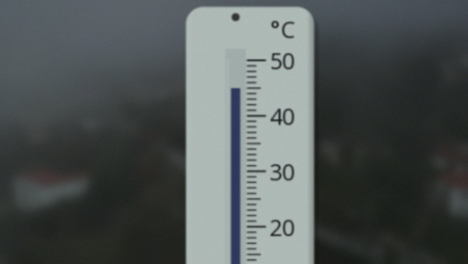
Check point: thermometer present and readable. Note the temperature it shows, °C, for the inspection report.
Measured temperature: 45 °C
